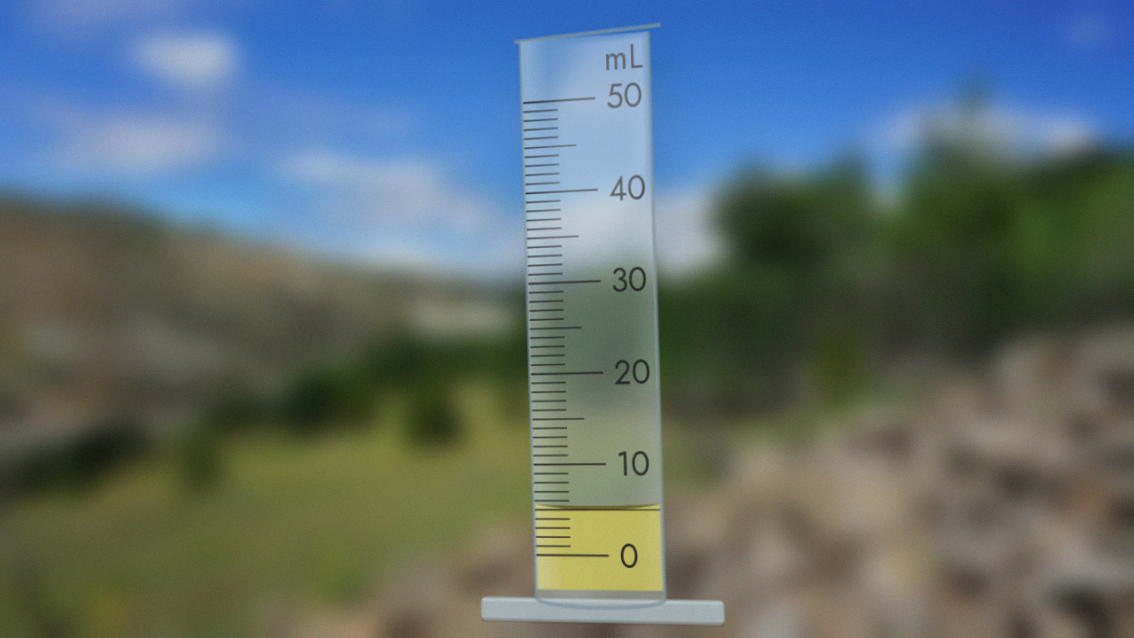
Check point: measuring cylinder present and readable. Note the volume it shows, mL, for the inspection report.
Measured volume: 5 mL
